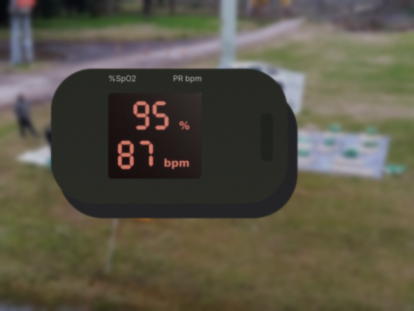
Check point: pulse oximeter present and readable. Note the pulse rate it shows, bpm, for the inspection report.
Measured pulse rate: 87 bpm
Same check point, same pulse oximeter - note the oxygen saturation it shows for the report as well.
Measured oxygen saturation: 95 %
